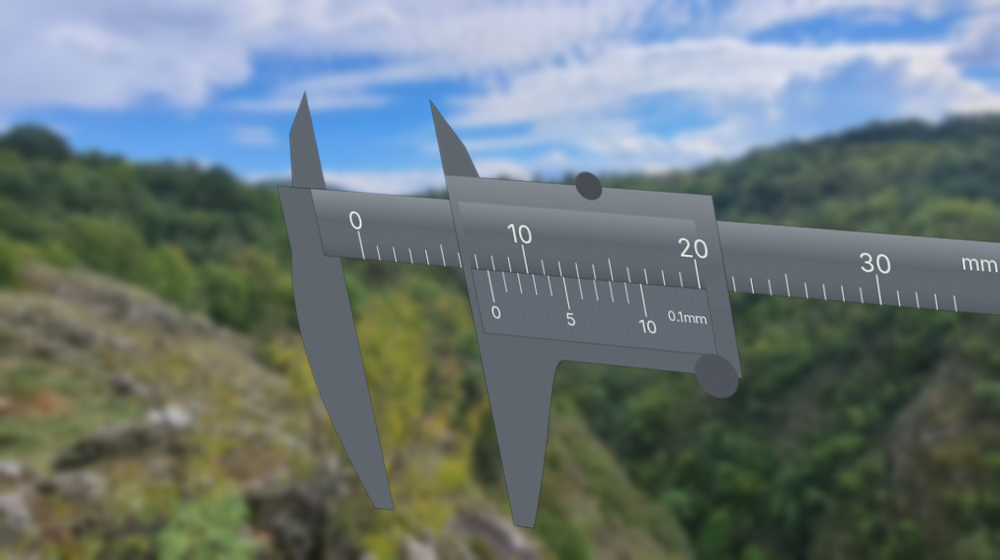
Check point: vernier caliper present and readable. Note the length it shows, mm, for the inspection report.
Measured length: 7.6 mm
